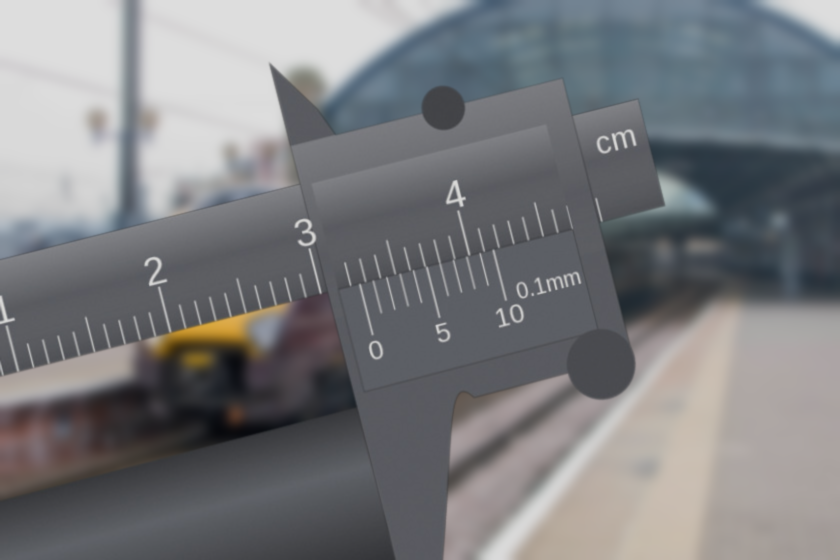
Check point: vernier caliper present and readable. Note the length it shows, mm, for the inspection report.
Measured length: 32.6 mm
